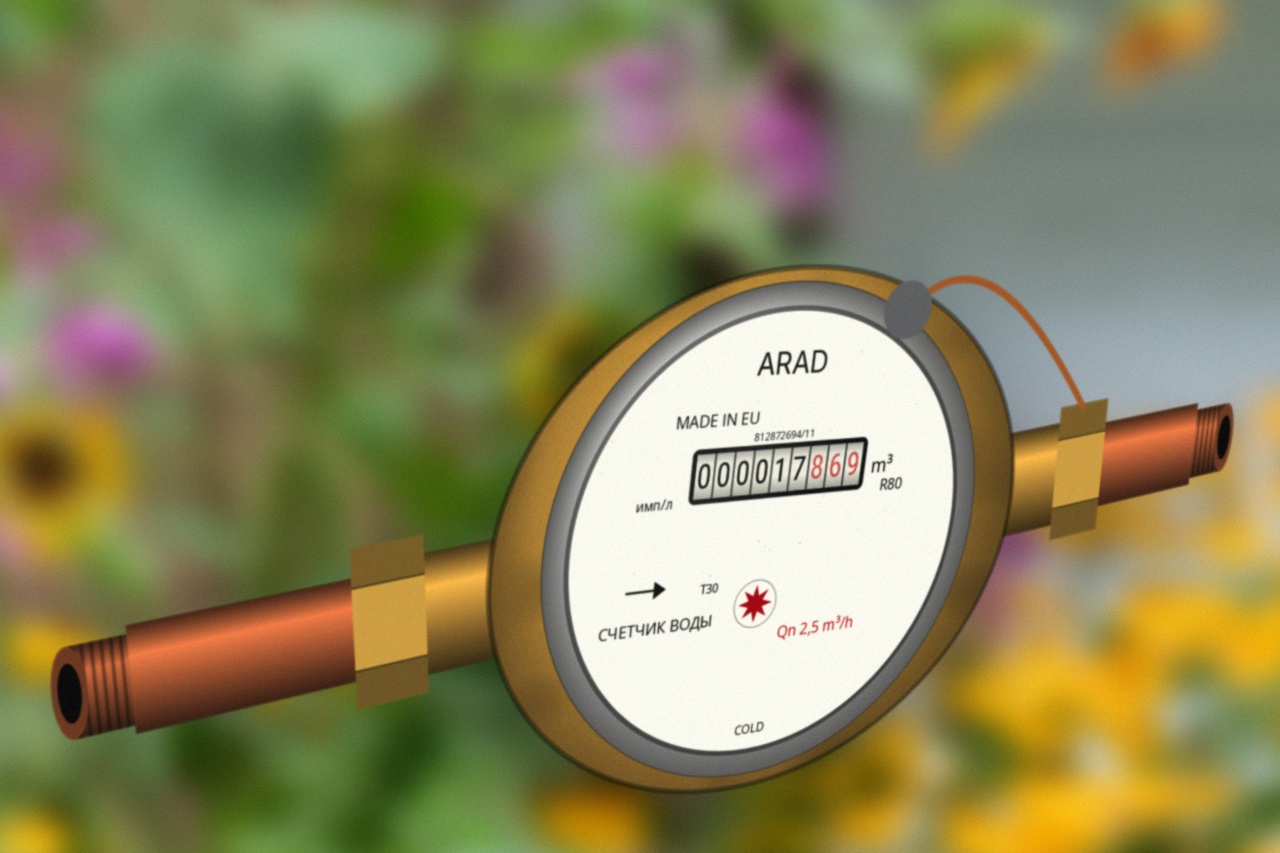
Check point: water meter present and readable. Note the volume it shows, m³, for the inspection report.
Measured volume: 17.869 m³
